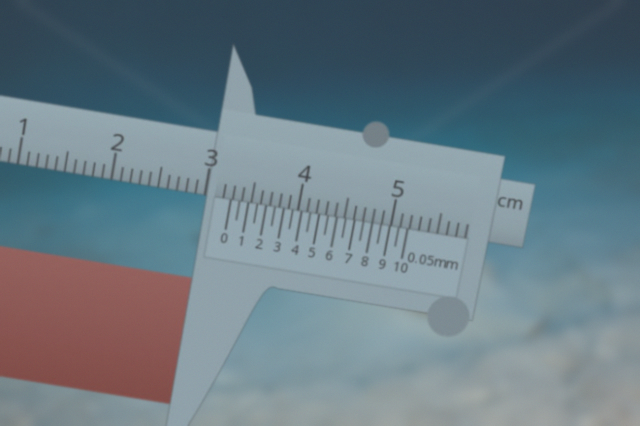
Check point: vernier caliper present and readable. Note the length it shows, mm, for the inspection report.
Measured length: 32.8 mm
